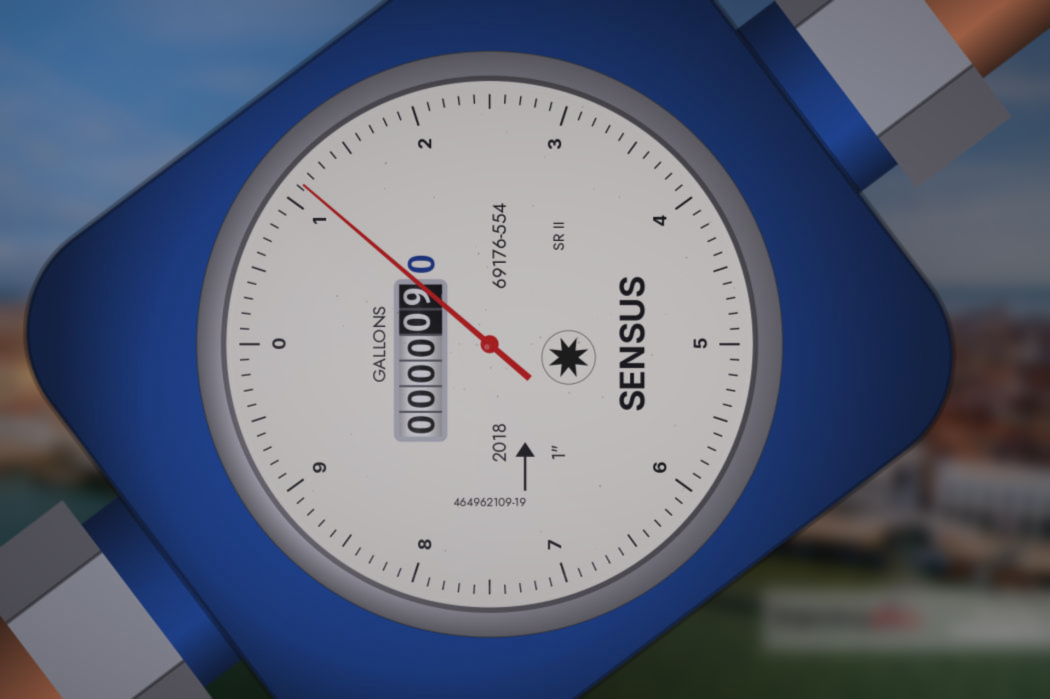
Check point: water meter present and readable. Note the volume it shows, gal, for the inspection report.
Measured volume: 91.1 gal
